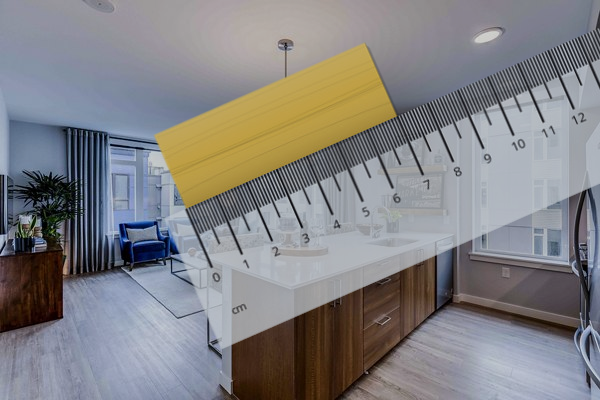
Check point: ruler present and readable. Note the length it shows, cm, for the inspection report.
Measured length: 7 cm
